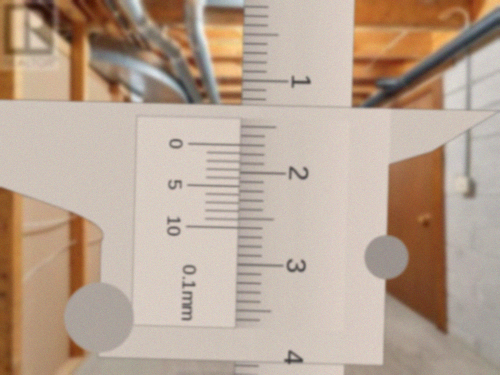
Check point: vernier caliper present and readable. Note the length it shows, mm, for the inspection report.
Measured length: 17.0 mm
